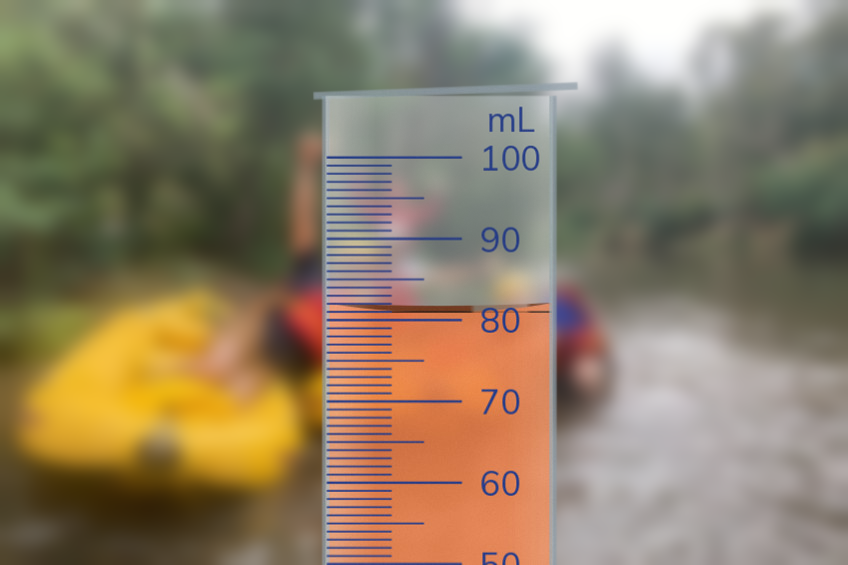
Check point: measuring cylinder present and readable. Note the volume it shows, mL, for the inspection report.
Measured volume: 81 mL
